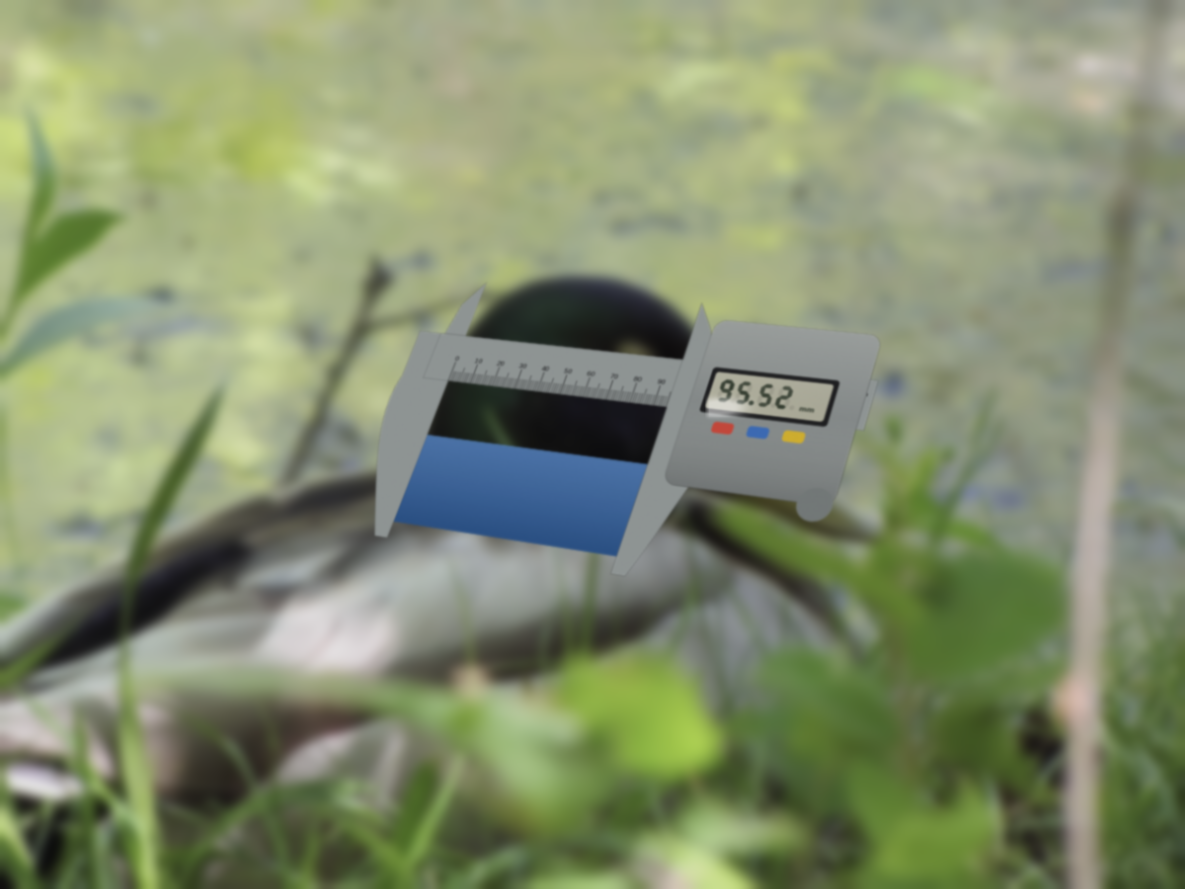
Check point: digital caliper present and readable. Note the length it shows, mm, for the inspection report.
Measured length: 95.52 mm
